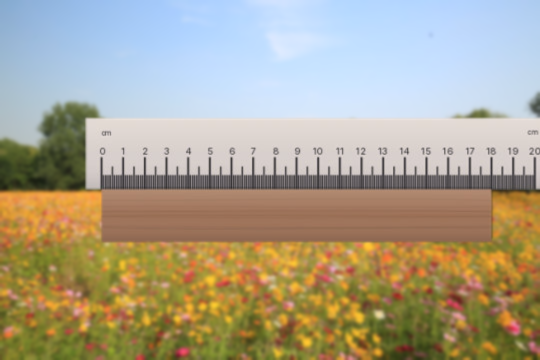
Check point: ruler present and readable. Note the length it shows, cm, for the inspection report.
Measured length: 18 cm
